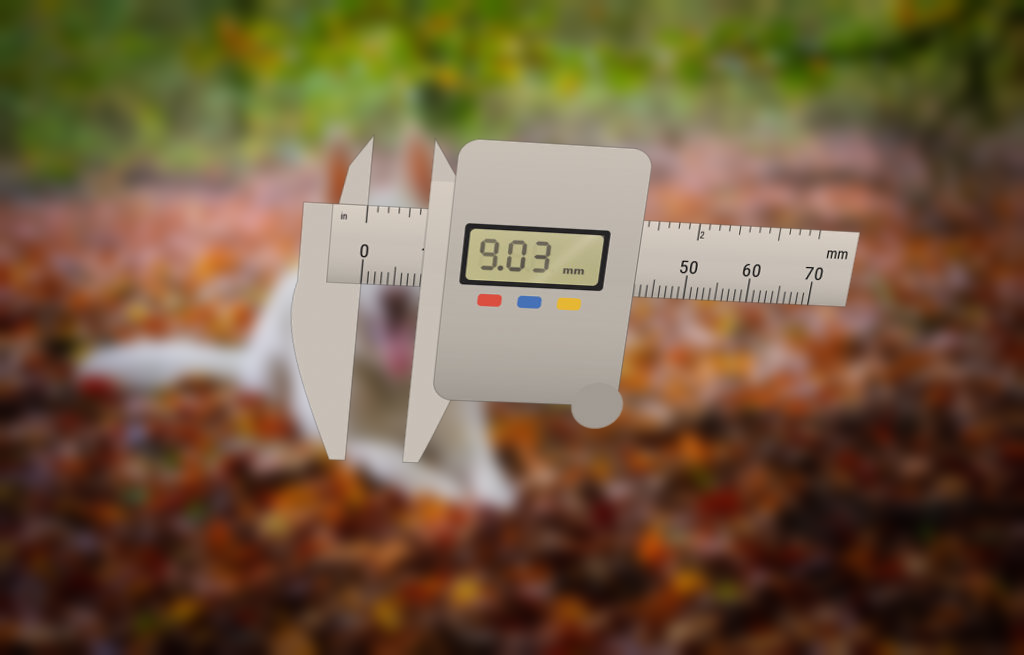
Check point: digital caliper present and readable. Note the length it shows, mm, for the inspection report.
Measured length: 9.03 mm
